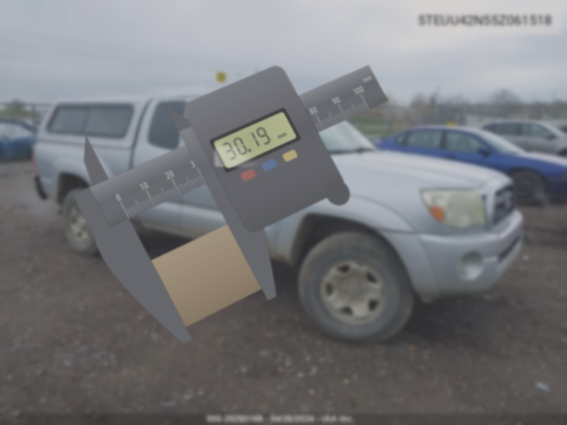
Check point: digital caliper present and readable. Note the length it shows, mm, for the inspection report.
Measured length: 30.19 mm
